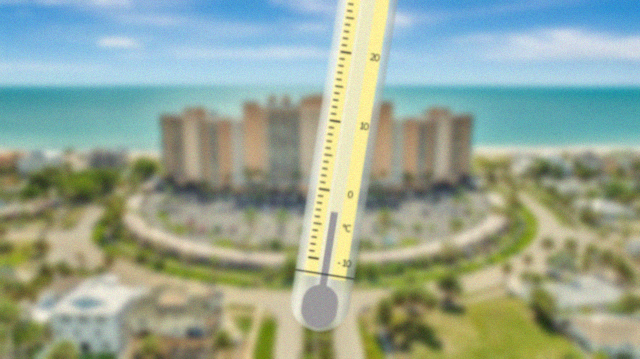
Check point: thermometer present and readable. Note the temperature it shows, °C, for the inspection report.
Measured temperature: -3 °C
